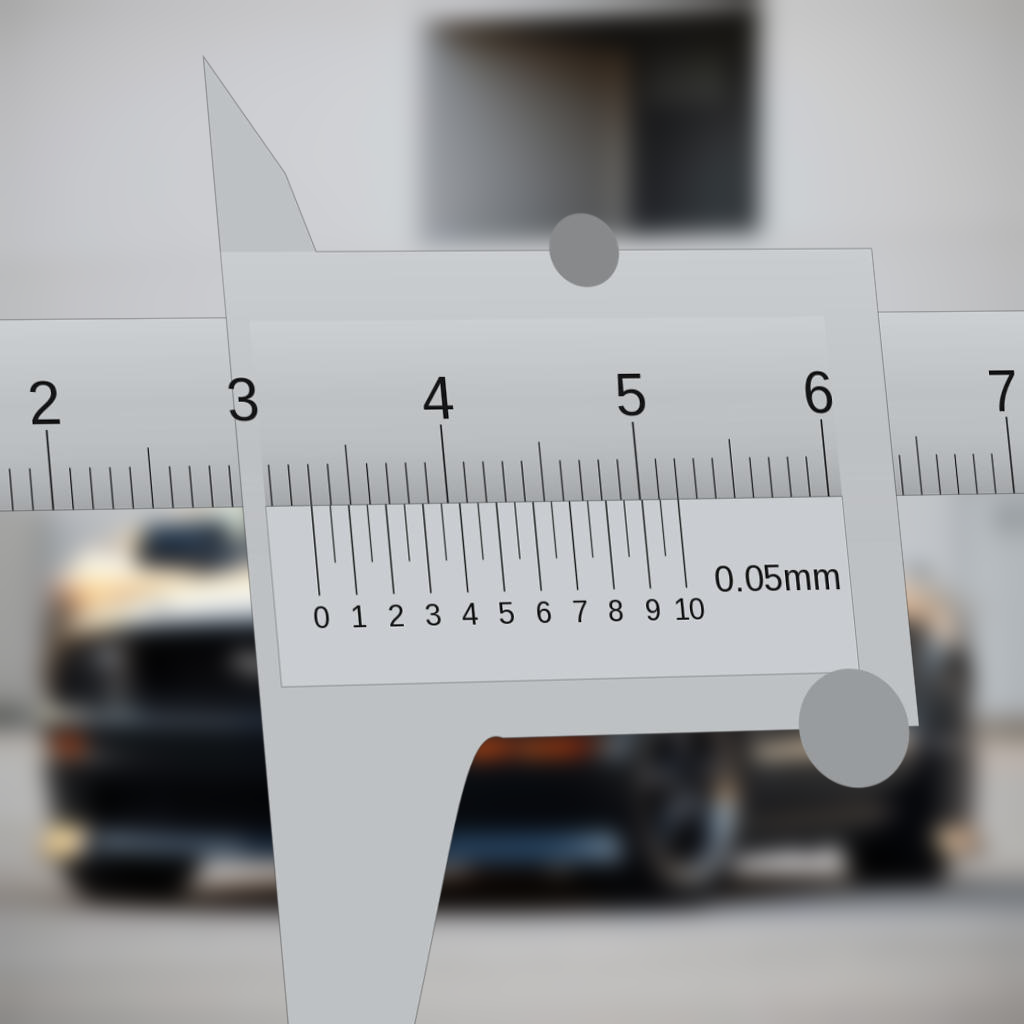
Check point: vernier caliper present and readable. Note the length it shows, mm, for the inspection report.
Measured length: 33.0 mm
